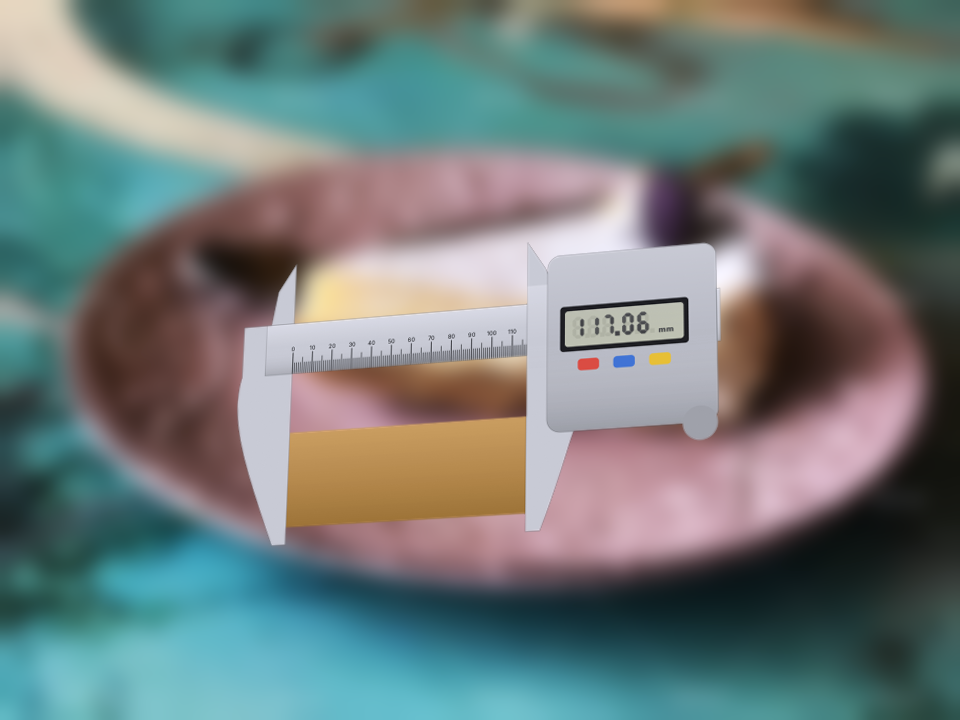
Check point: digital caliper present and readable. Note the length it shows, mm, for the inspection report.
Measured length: 117.06 mm
